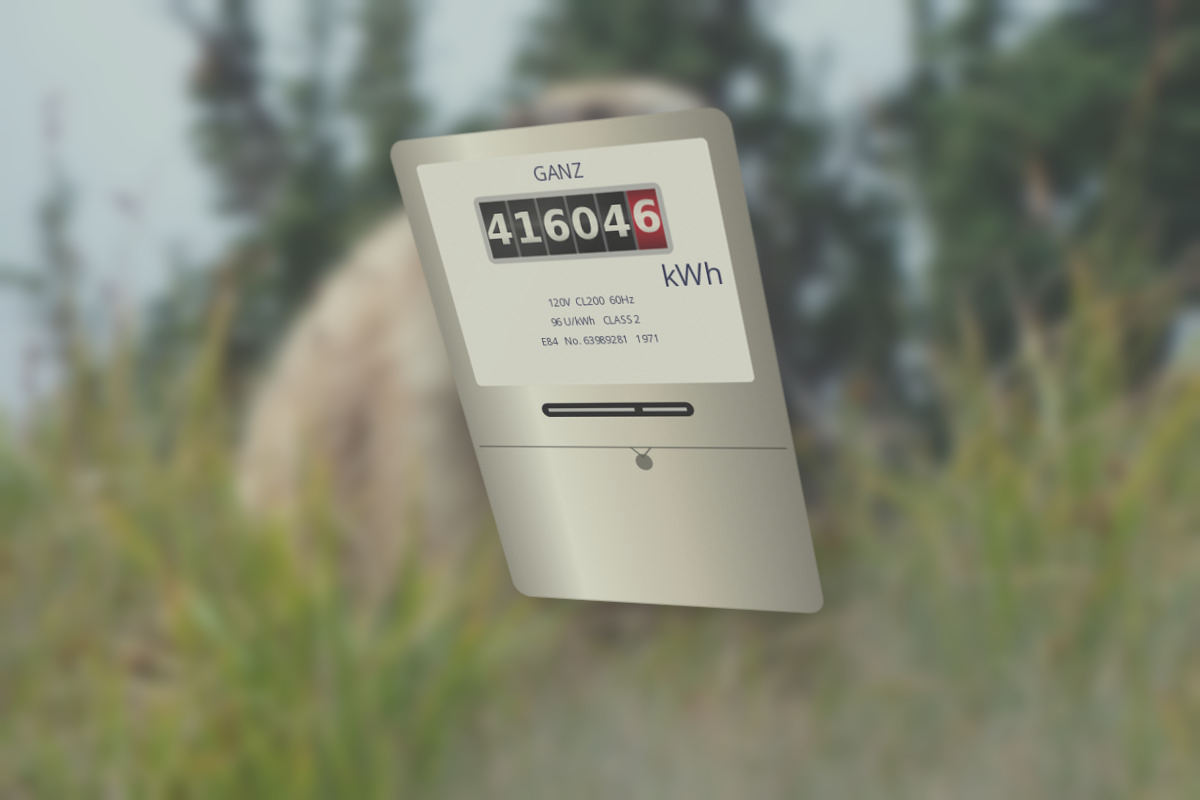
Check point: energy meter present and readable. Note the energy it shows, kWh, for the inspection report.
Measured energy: 41604.6 kWh
